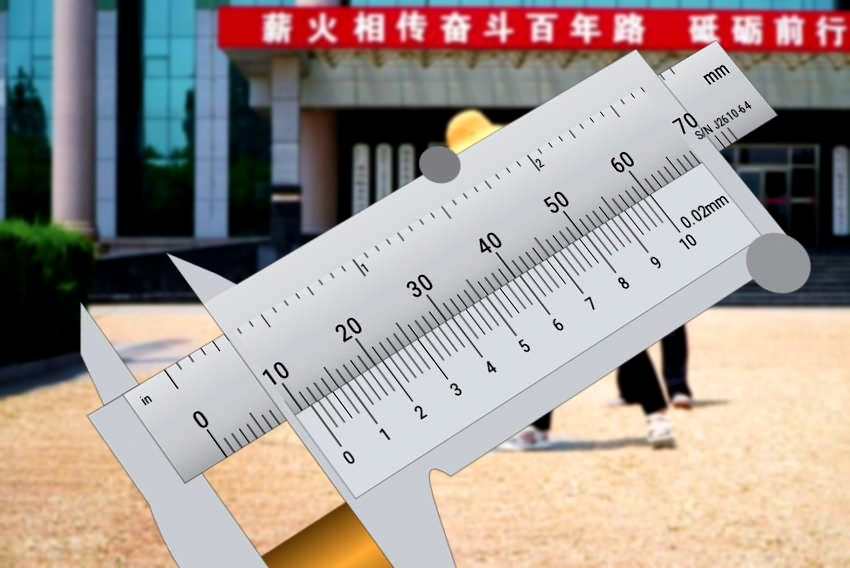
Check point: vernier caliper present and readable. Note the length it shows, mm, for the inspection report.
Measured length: 11.2 mm
